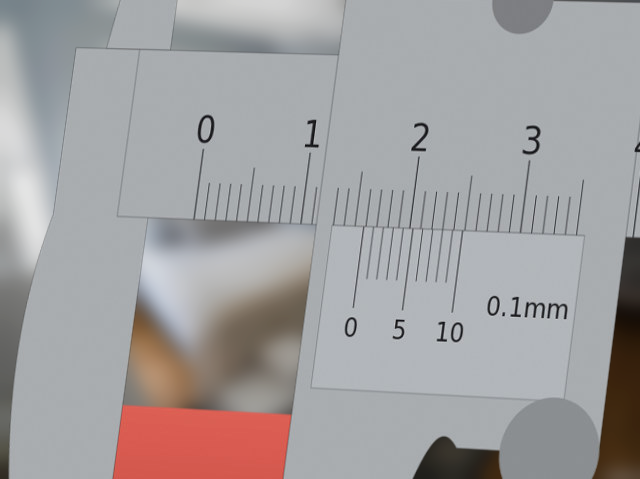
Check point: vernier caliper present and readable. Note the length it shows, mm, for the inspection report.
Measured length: 15.8 mm
